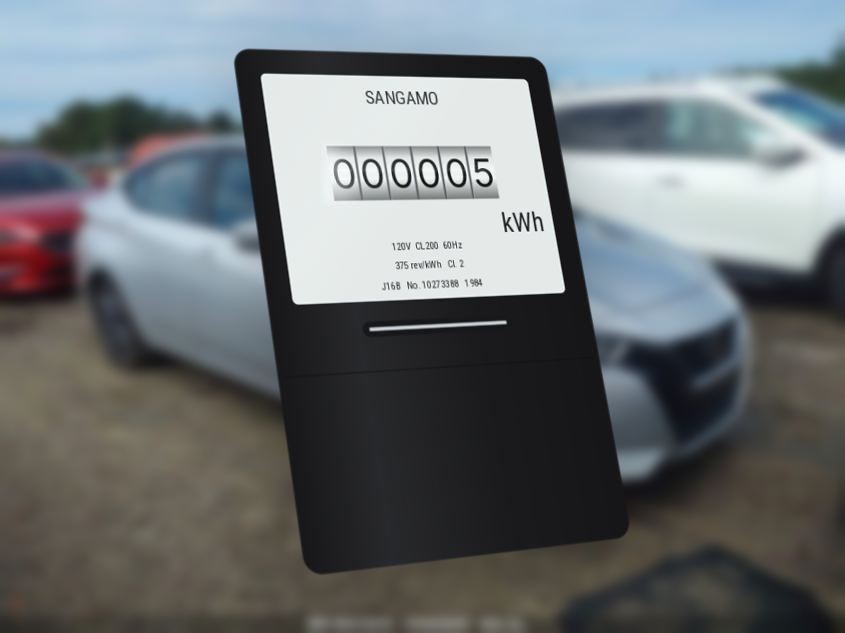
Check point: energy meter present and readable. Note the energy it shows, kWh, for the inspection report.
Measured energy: 5 kWh
